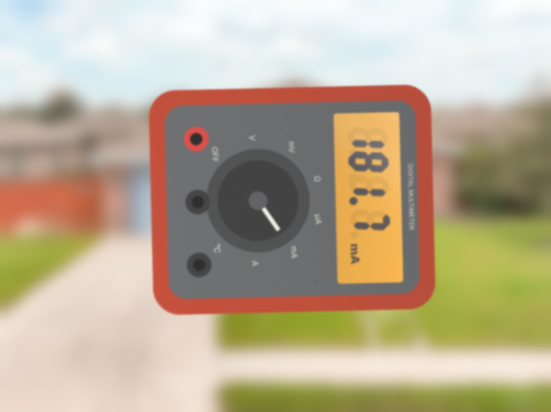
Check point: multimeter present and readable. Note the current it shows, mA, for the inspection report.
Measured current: 181.7 mA
